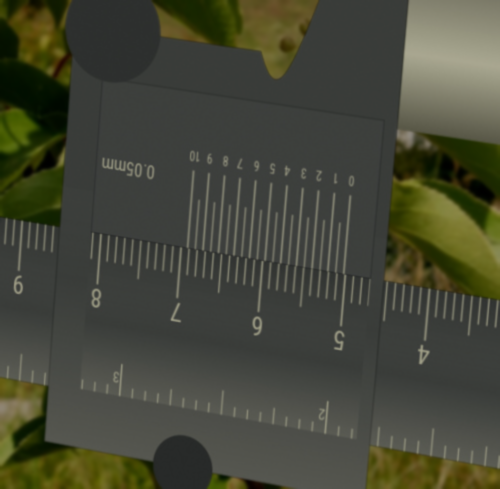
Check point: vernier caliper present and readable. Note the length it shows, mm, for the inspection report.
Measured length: 50.2 mm
